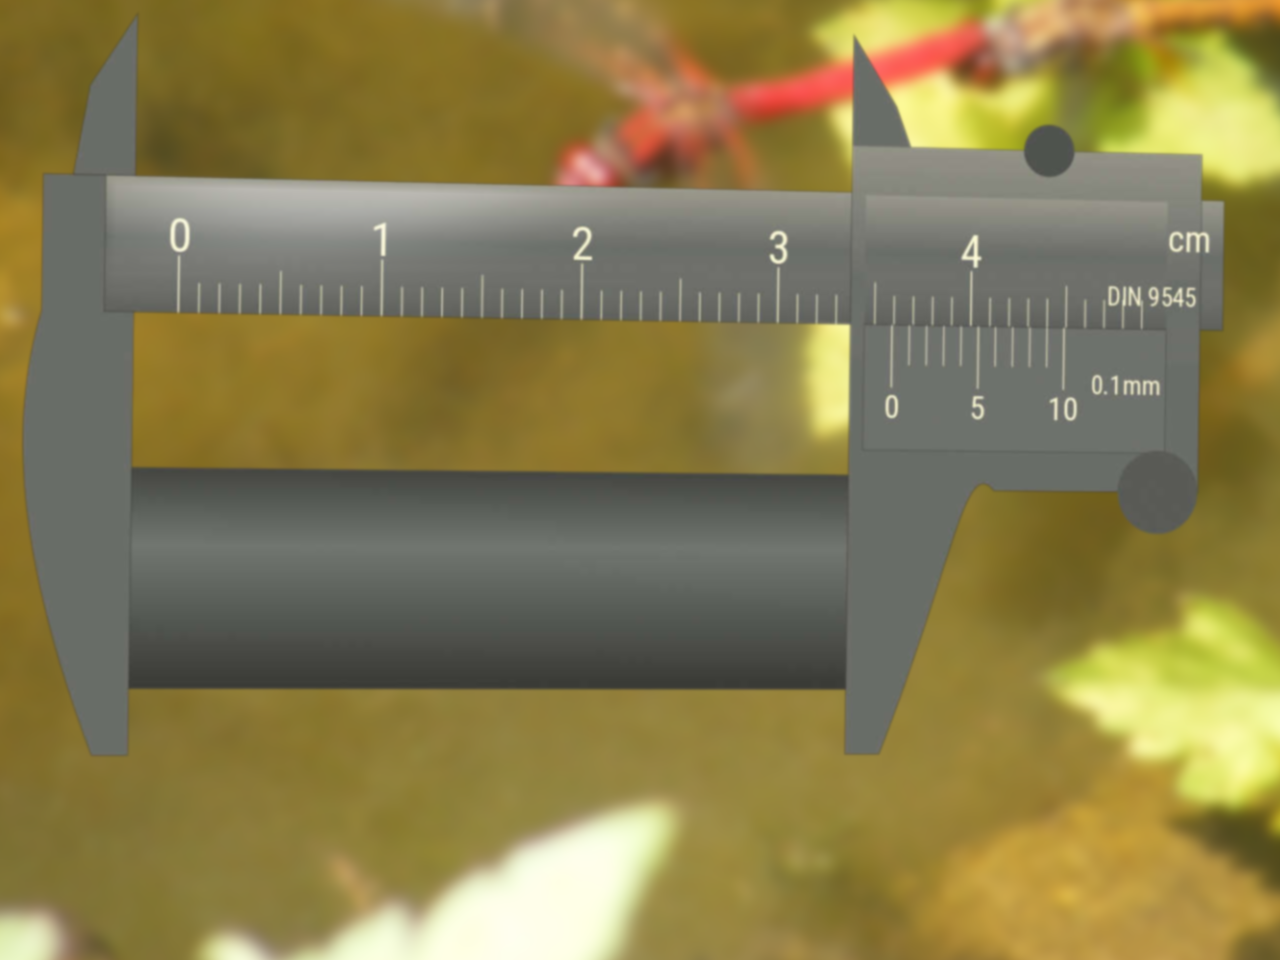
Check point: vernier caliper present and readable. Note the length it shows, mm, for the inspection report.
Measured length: 35.9 mm
